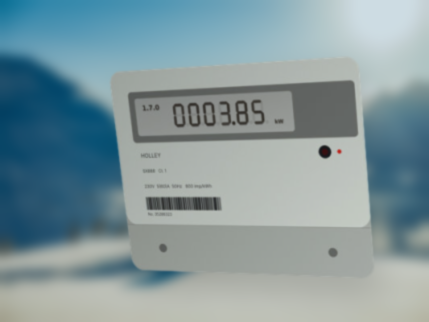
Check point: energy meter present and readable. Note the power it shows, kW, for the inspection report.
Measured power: 3.85 kW
